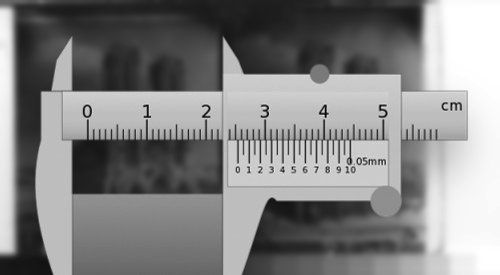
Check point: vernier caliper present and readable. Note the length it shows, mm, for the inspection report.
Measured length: 25.4 mm
